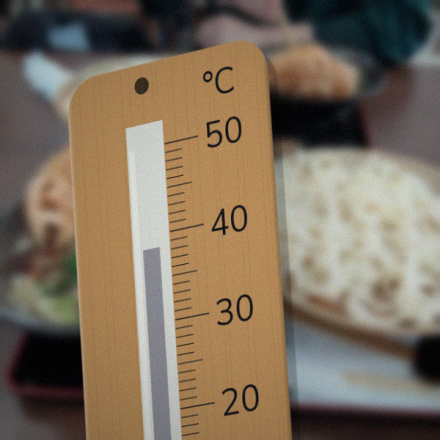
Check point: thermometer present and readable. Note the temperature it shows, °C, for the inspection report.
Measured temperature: 38.5 °C
